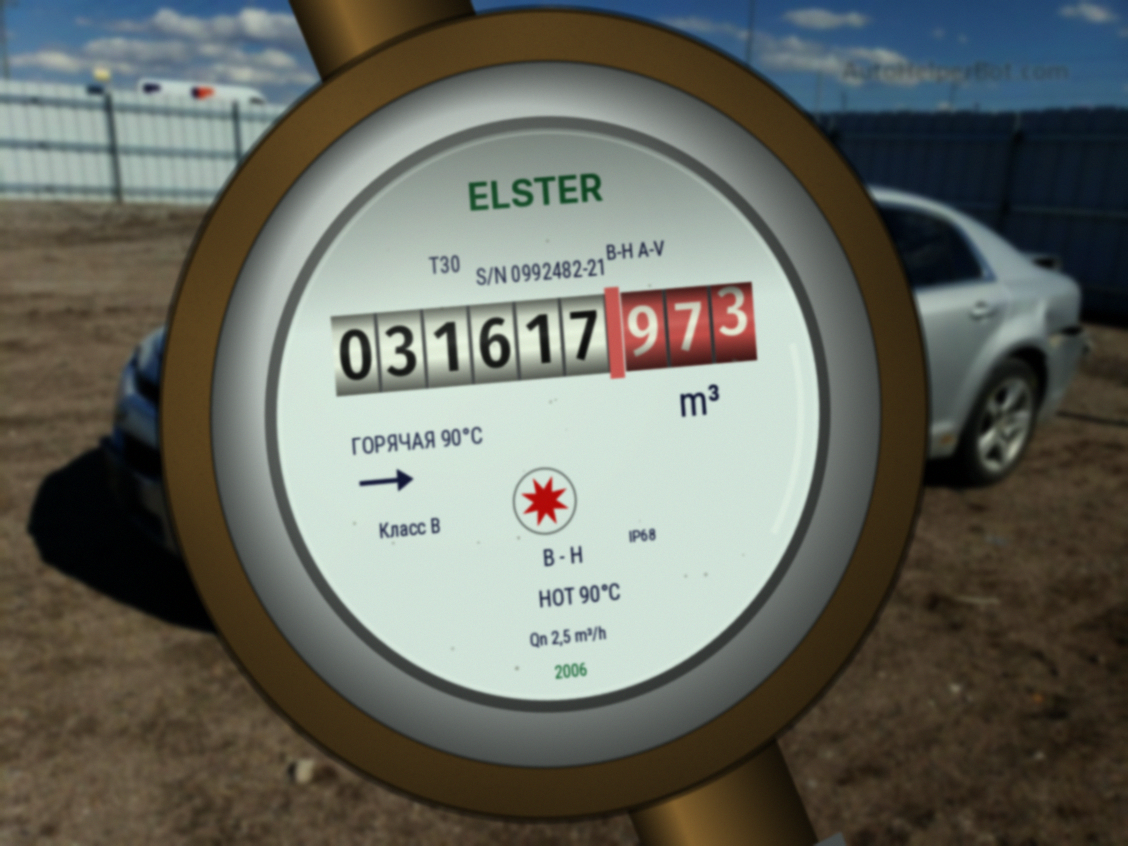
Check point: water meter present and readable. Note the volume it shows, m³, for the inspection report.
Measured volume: 31617.973 m³
